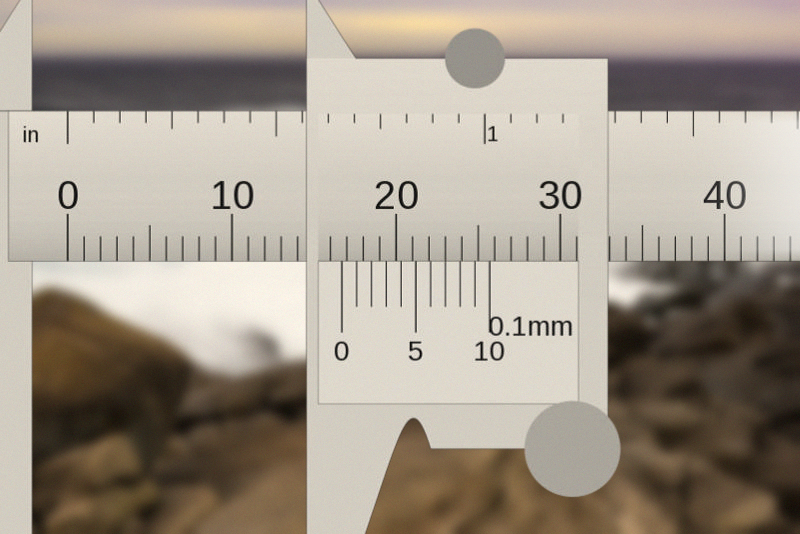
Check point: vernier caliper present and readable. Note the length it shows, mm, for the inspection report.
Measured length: 16.7 mm
